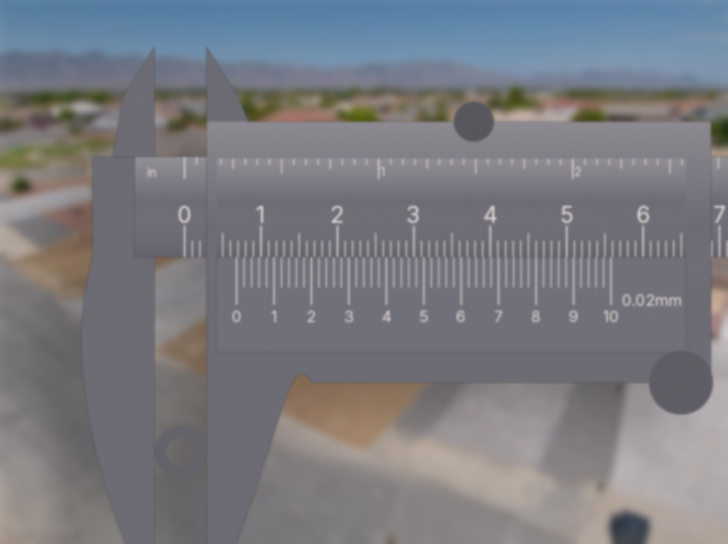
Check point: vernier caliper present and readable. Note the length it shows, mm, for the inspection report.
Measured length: 6.8 mm
